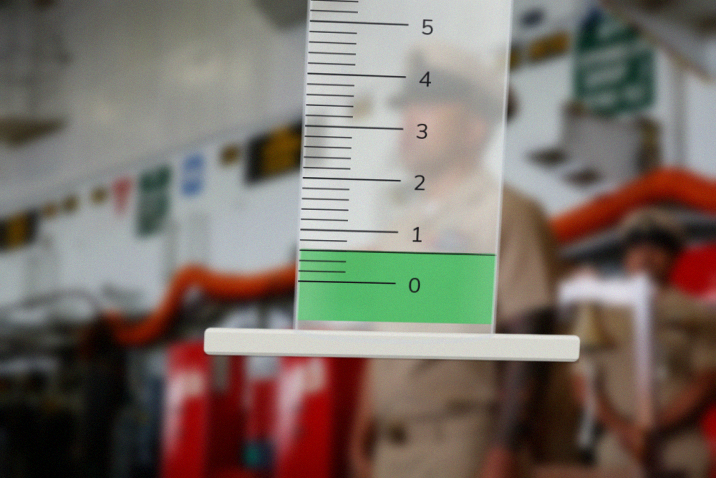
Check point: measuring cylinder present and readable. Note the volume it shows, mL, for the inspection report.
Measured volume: 0.6 mL
